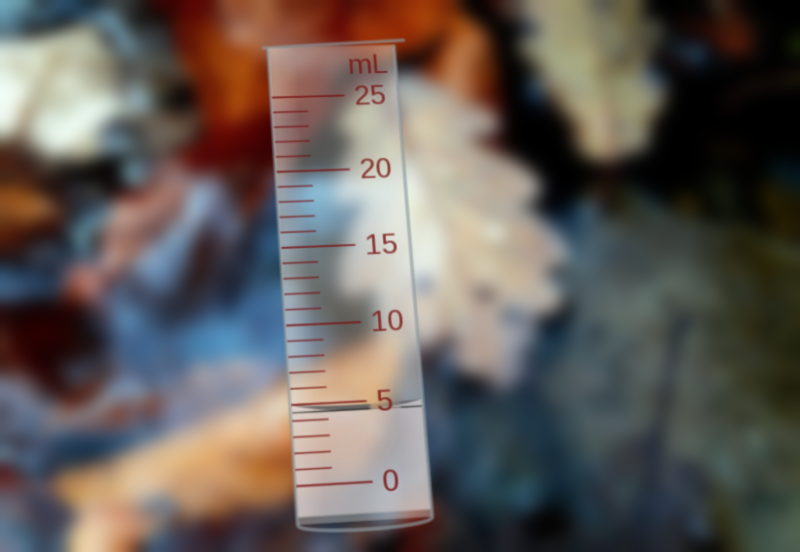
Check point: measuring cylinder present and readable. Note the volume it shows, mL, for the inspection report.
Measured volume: 4.5 mL
